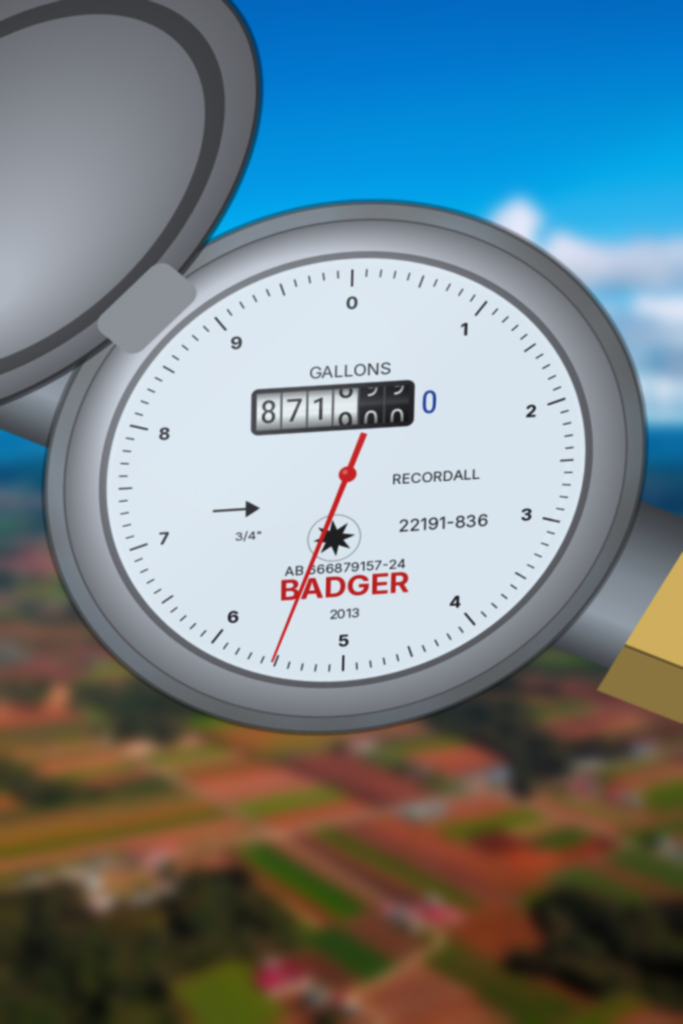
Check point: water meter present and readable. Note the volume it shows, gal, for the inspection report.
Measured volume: 8718995.5 gal
